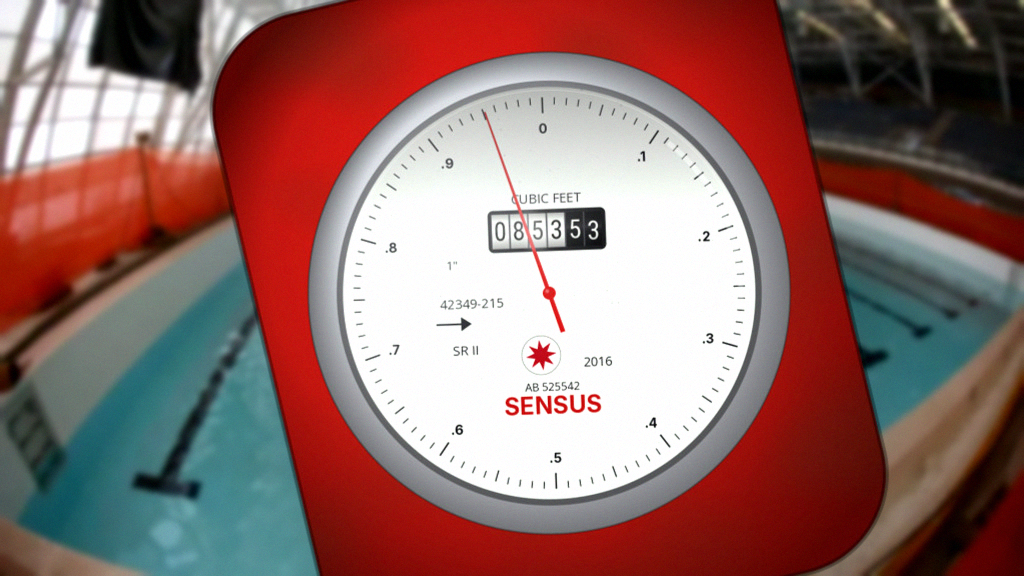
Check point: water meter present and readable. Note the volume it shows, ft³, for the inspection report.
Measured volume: 85352.95 ft³
